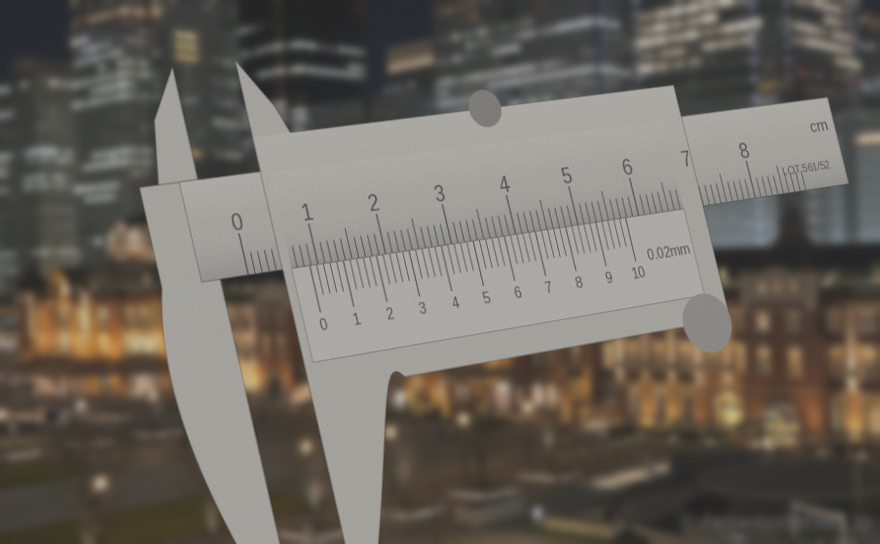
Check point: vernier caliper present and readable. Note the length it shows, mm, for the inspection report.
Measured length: 8.8 mm
